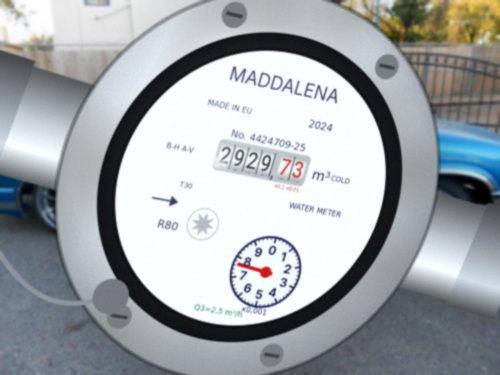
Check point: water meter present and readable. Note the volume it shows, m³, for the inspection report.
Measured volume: 2929.737 m³
